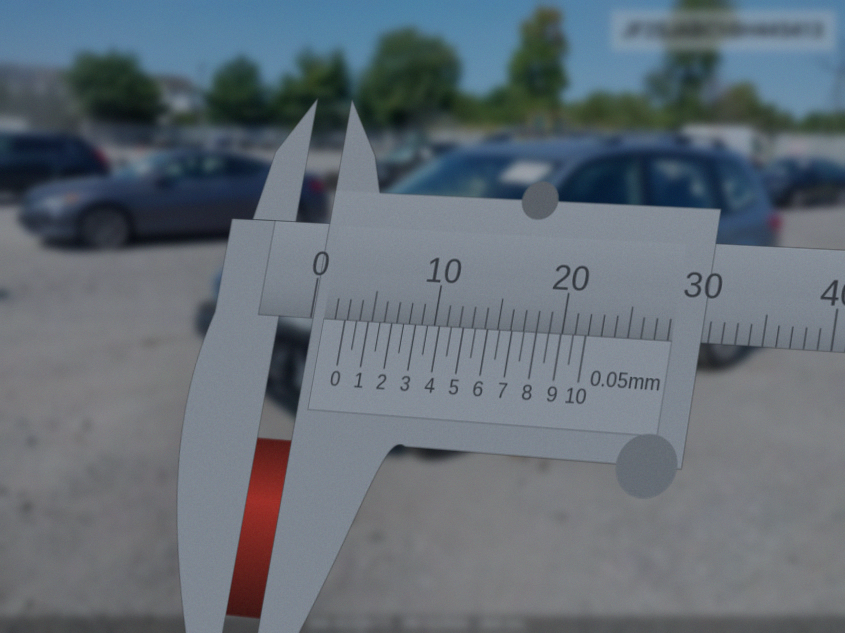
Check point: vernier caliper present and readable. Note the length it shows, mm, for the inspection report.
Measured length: 2.8 mm
